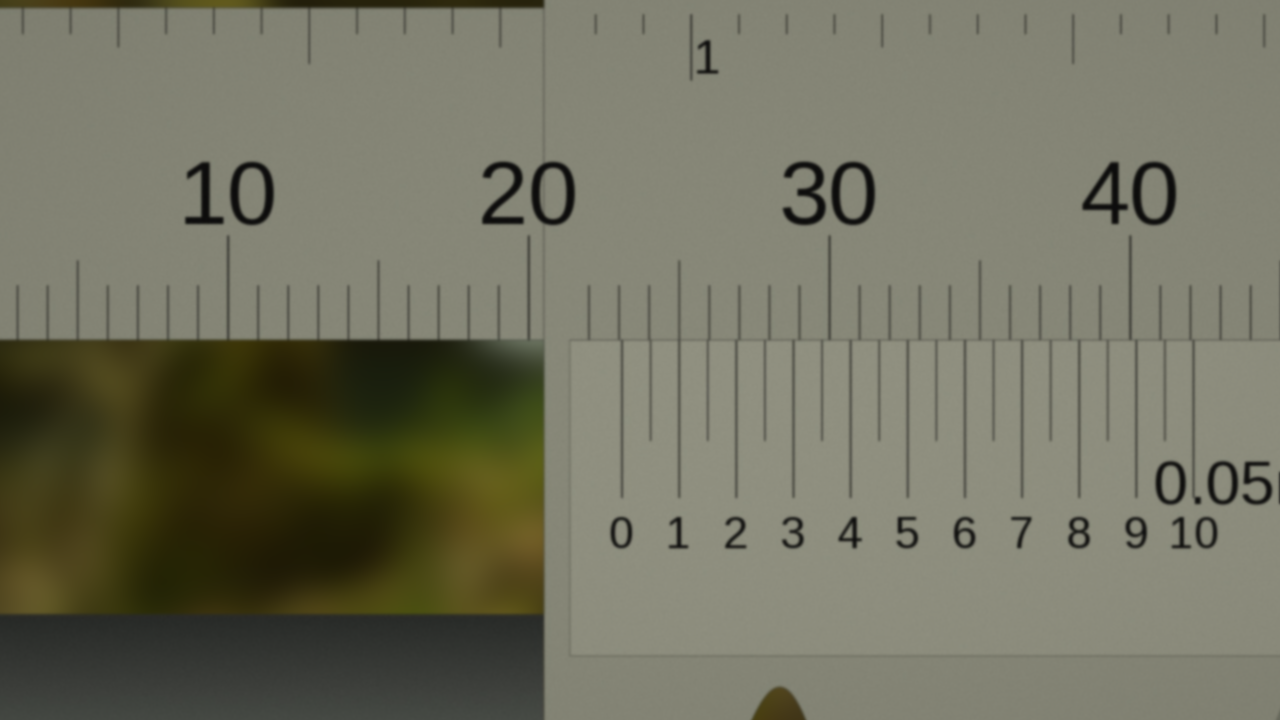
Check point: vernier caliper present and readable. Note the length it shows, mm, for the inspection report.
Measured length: 23.1 mm
